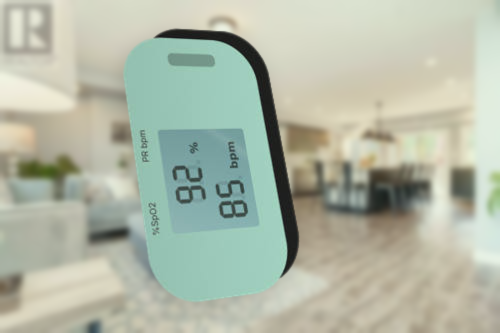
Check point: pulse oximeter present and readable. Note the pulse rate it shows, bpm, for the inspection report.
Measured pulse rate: 85 bpm
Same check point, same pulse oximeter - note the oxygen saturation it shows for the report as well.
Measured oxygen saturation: 92 %
